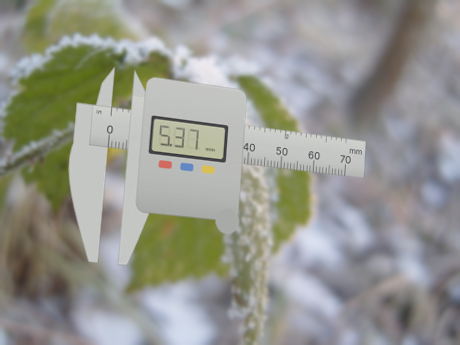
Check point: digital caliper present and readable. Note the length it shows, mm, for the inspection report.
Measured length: 5.37 mm
